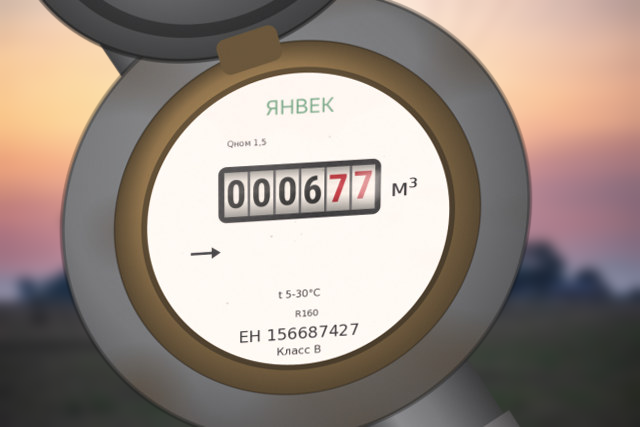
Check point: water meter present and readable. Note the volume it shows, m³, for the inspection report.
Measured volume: 6.77 m³
